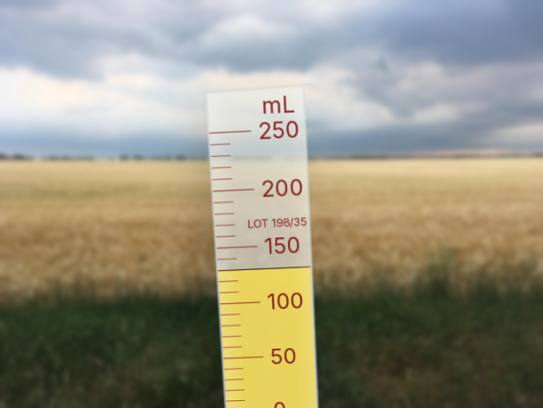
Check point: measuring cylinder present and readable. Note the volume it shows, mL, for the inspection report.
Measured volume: 130 mL
